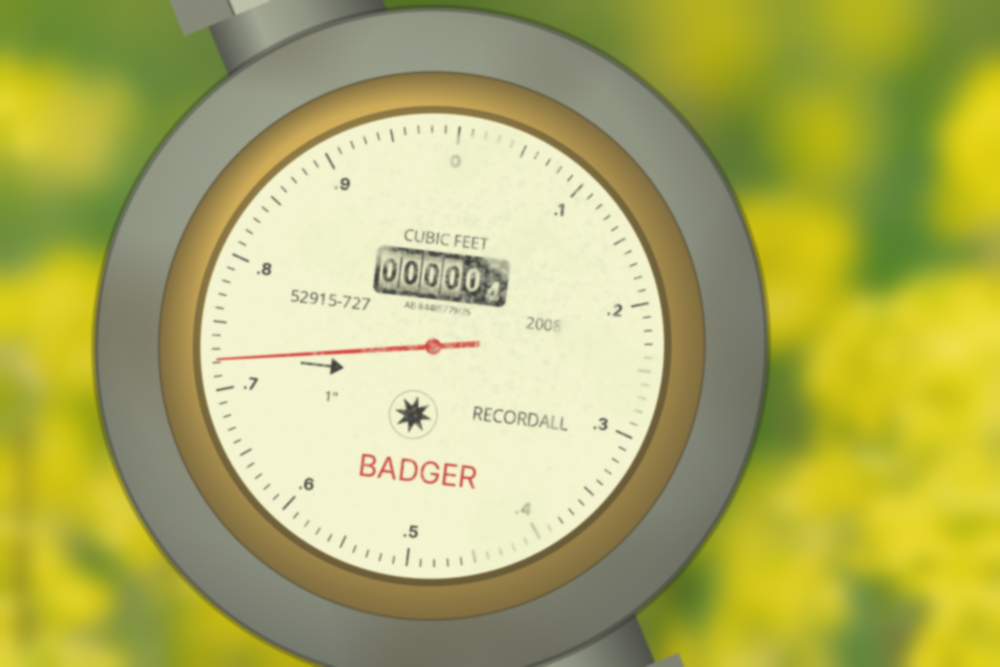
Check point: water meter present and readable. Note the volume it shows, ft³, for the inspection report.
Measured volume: 3.72 ft³
